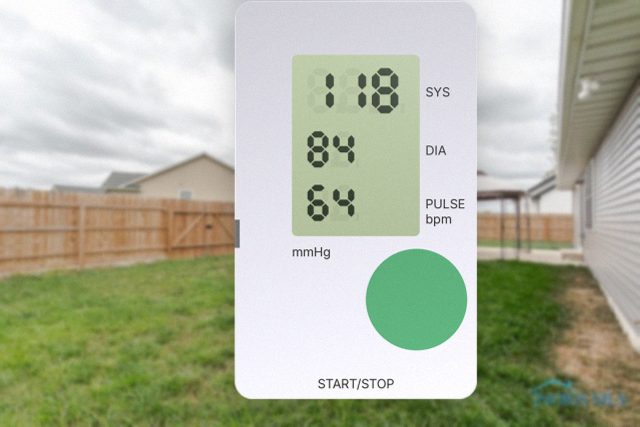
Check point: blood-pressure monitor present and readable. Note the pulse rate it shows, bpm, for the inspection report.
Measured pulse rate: 64 bpm
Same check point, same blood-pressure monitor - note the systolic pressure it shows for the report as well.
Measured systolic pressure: 118 mmHg
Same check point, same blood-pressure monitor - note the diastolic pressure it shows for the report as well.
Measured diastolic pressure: 84 mmHg
